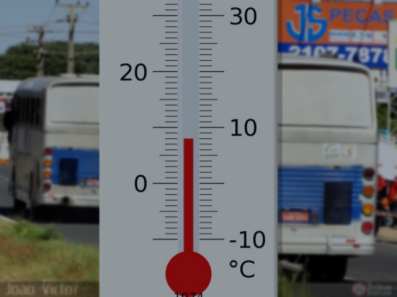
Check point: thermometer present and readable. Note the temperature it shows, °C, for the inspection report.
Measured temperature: 8 °C
